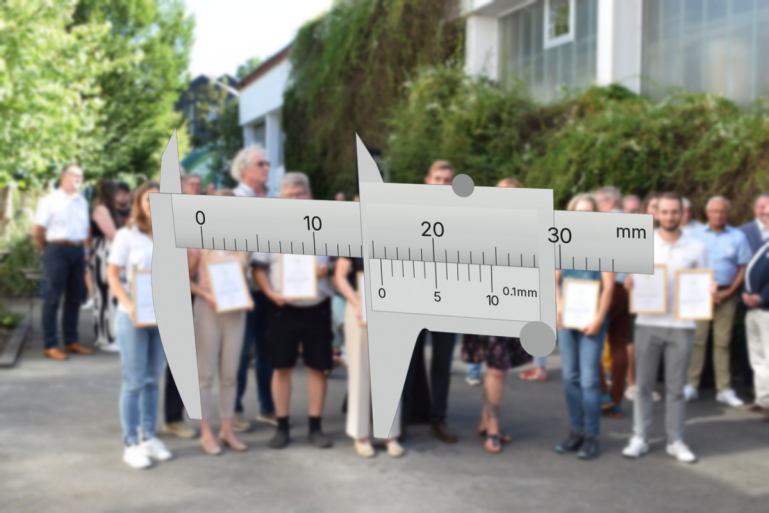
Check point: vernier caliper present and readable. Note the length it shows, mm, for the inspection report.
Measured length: 15.6 mm
